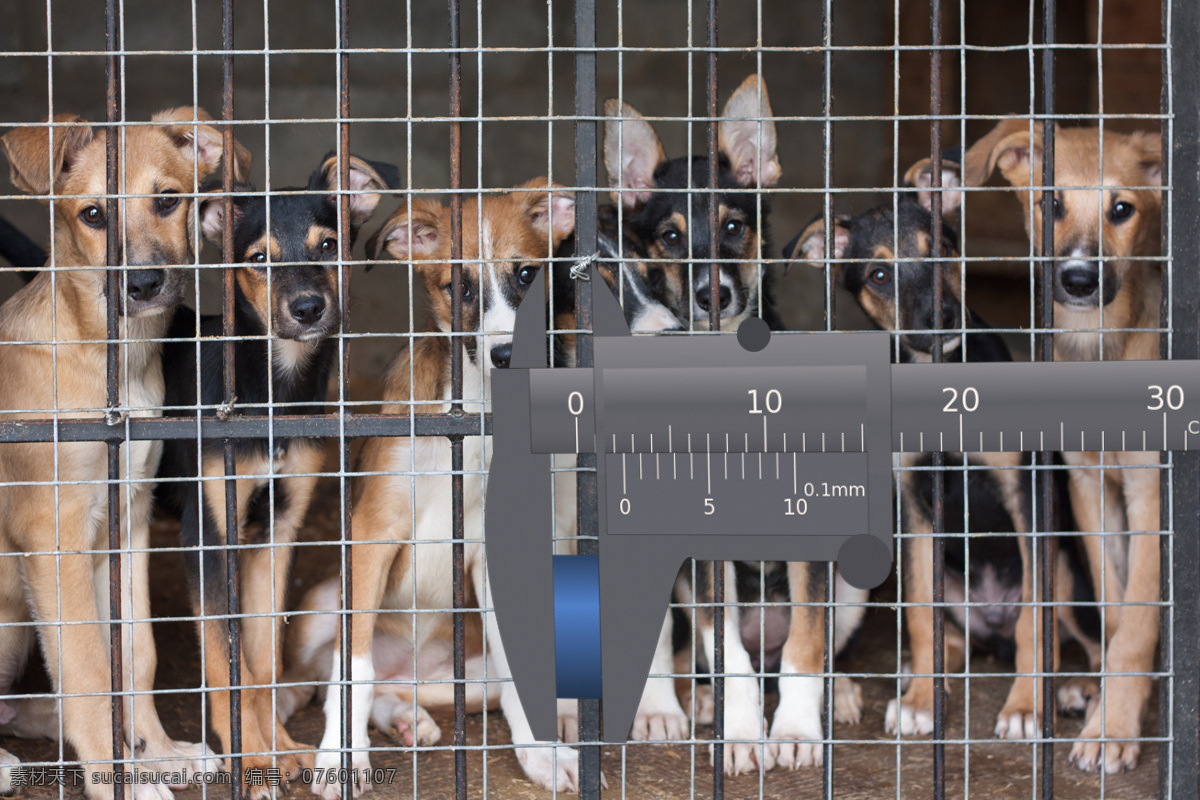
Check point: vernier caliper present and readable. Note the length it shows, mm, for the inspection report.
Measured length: 2.5 mm
